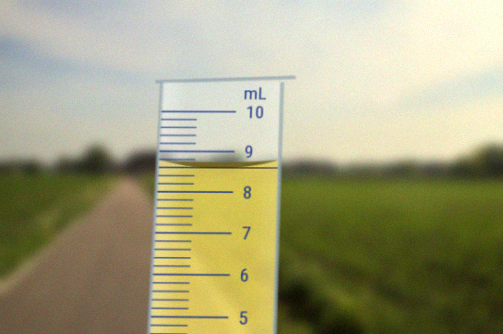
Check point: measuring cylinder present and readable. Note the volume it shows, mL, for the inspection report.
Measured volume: 8.6 mL
